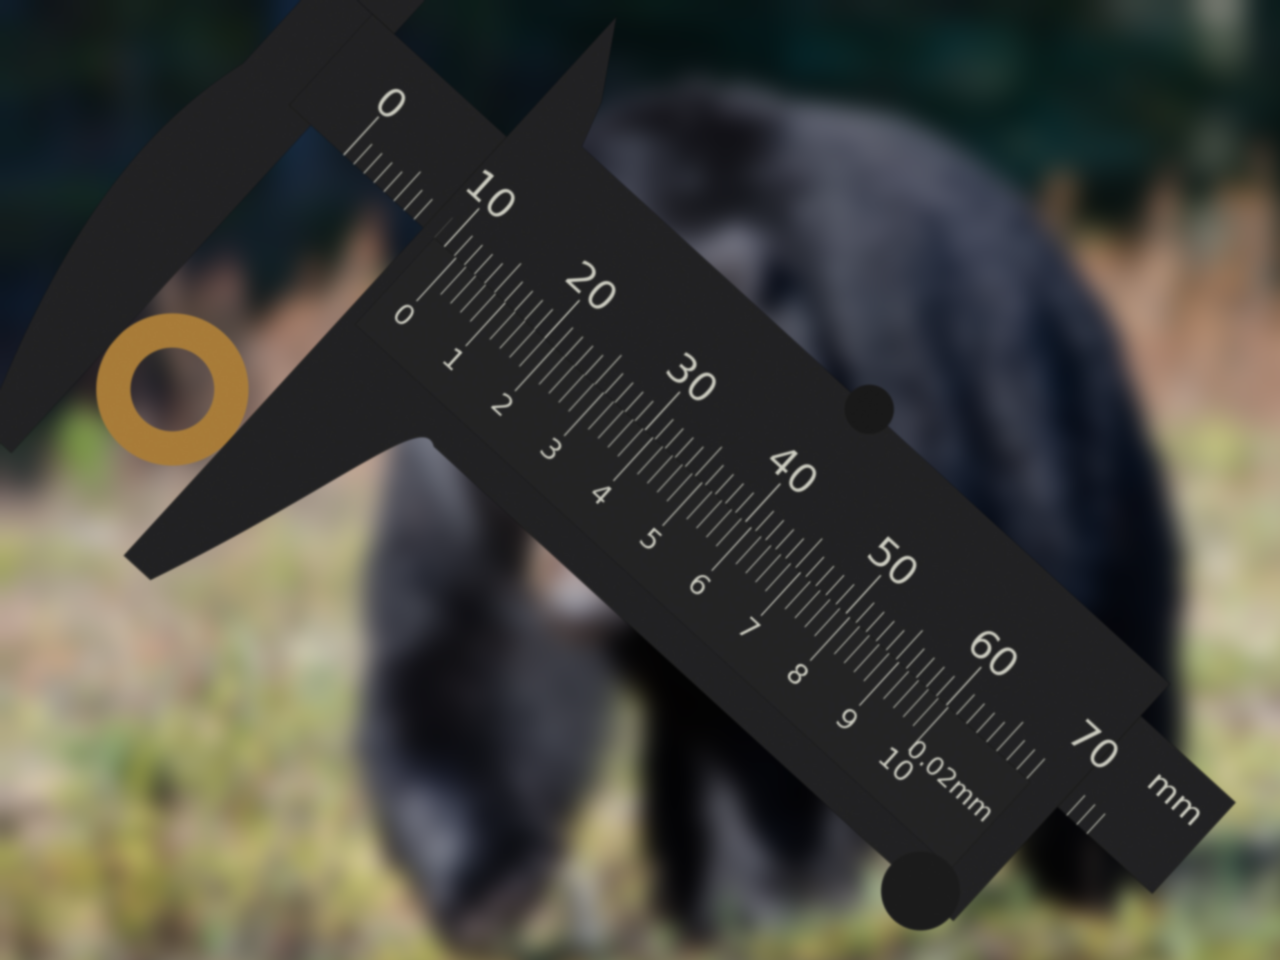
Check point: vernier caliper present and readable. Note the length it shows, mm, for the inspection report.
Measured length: 11.2 mm
